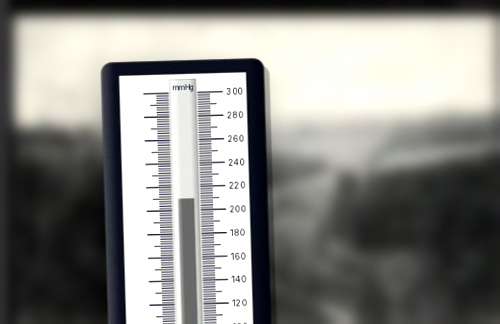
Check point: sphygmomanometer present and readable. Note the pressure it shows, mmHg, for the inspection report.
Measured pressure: 210 mmHg
